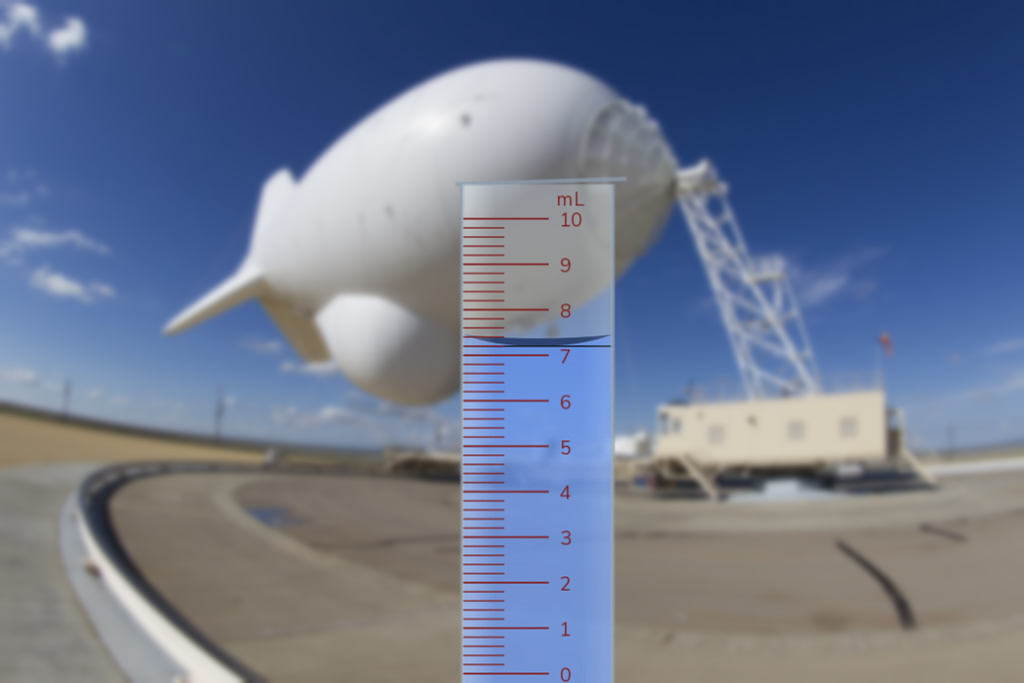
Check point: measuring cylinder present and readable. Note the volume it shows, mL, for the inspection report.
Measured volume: 7.2 mL
